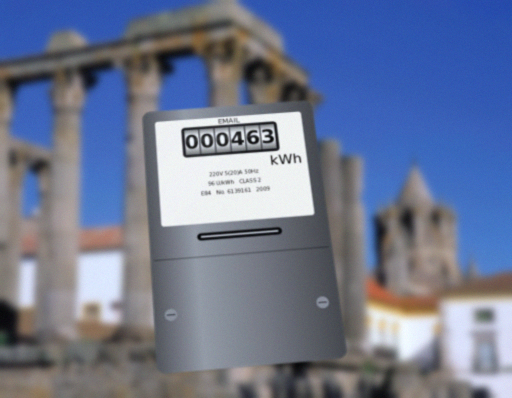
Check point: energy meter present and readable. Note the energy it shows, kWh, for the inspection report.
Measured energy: 463 kWh
